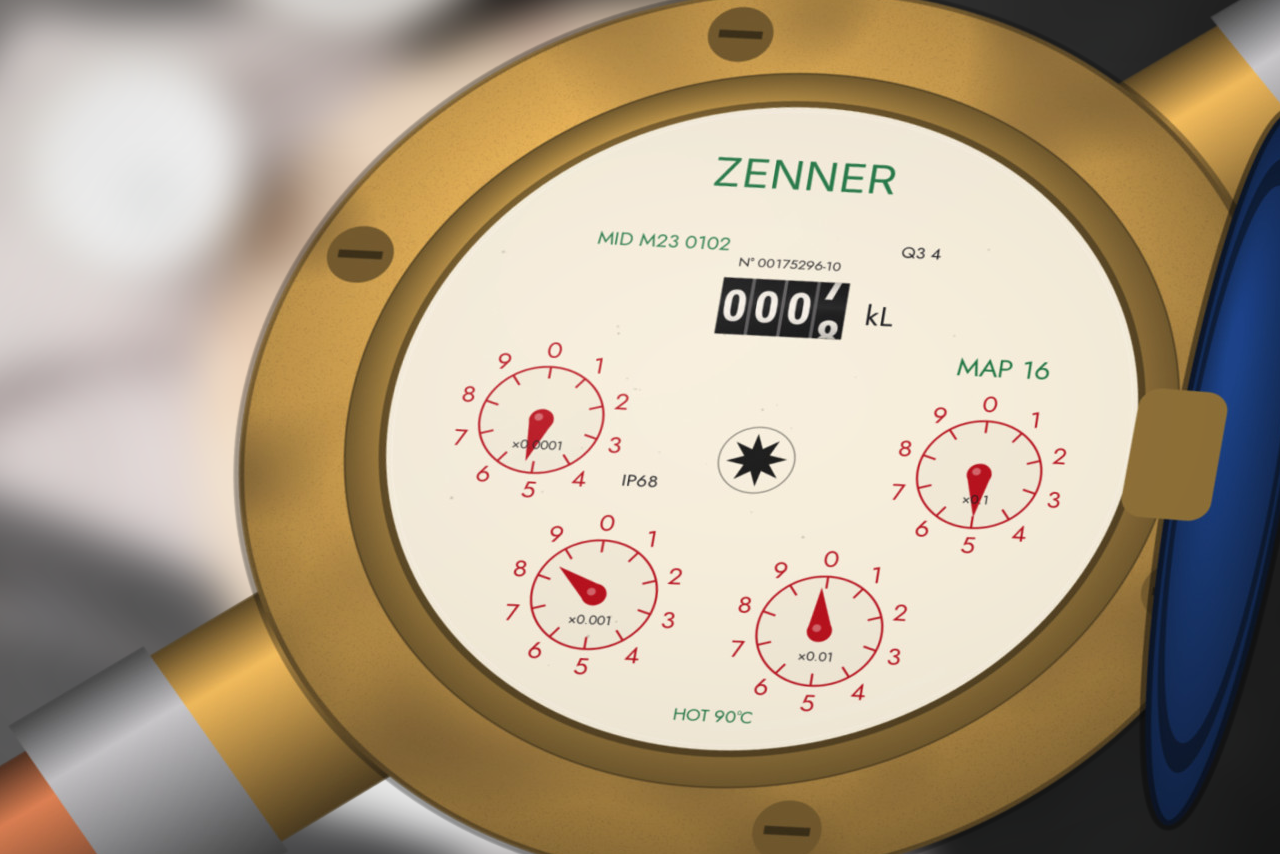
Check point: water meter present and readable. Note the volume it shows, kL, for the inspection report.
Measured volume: 7.4985 kL
